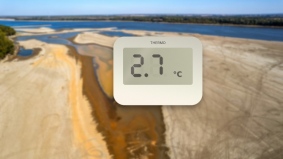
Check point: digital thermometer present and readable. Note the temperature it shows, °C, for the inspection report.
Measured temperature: 2.7 °C
